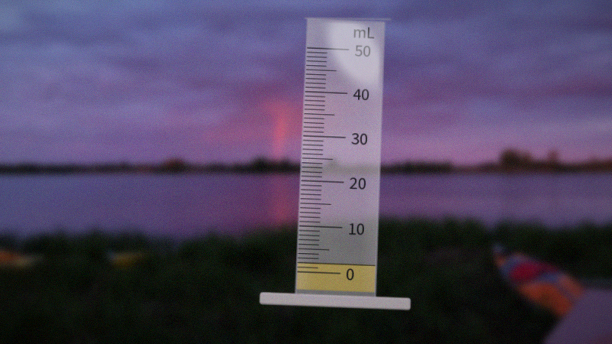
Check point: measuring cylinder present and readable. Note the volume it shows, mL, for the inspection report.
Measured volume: 2 mL
